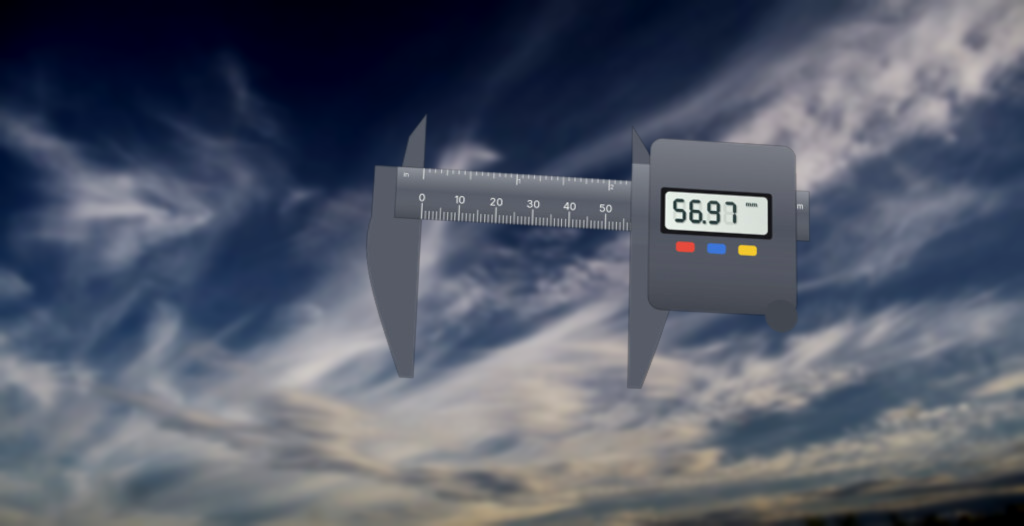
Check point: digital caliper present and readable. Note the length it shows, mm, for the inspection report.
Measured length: 56.97 mm
